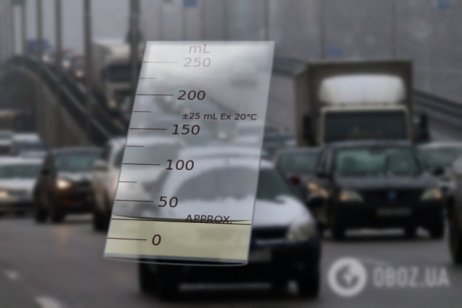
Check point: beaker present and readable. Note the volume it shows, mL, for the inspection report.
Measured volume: 25 mL
